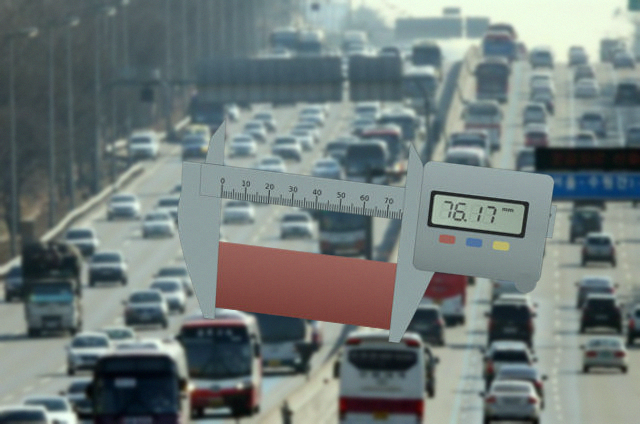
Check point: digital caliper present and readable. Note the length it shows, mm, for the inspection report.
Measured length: 76.17 mm
